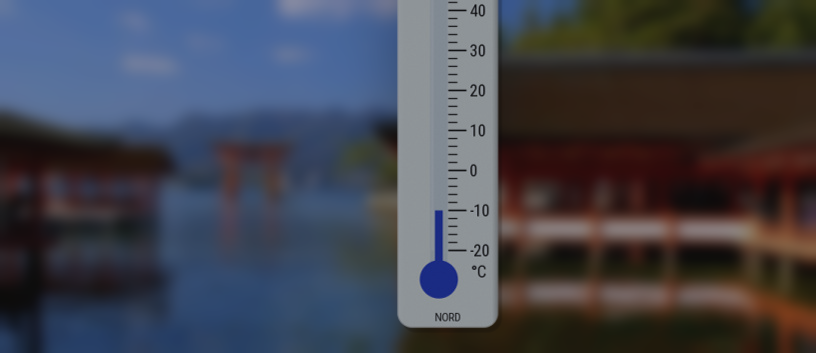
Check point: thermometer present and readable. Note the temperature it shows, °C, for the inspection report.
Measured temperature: -10 °C
